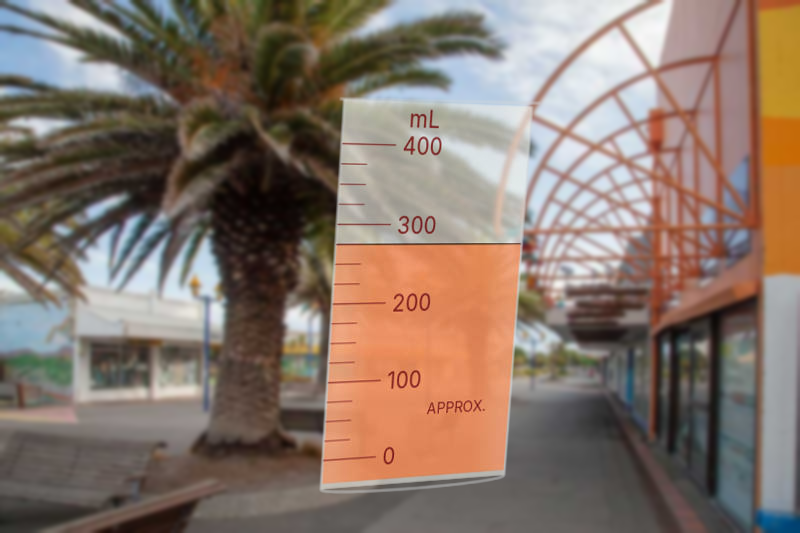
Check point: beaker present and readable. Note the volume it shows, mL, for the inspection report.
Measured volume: 275 mL
